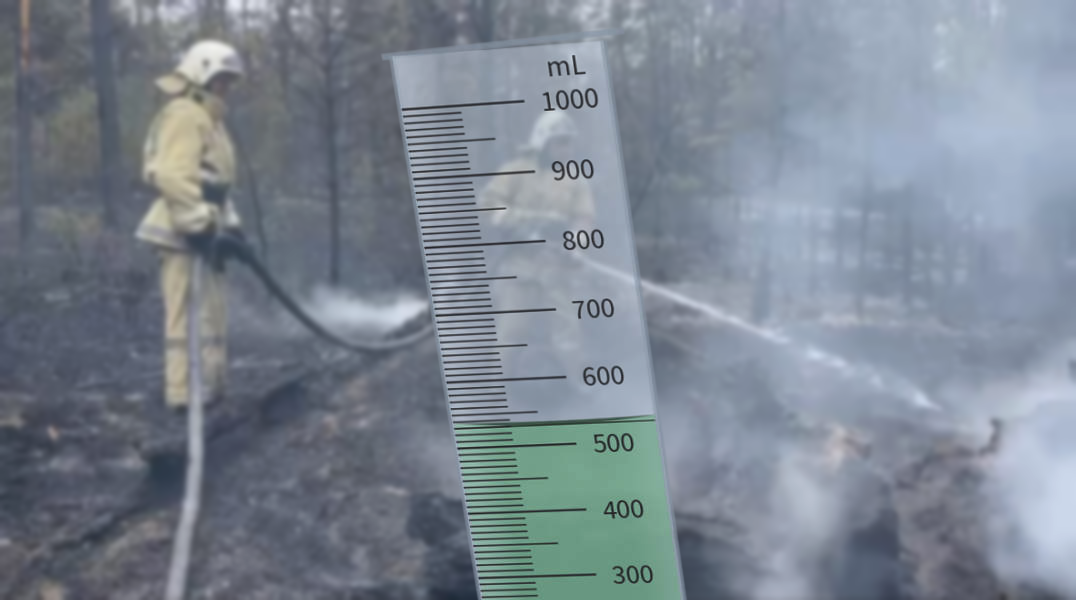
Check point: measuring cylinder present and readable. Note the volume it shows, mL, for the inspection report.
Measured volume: 530 mL
